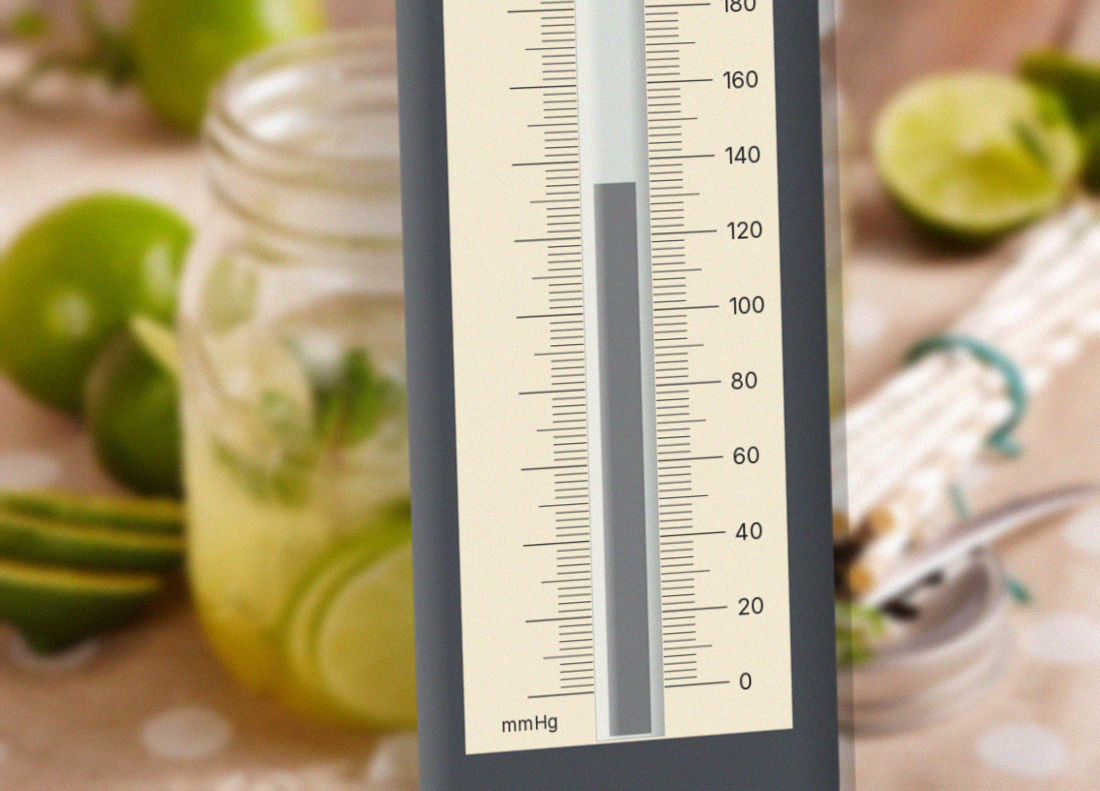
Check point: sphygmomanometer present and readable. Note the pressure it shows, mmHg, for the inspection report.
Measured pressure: 134 mmHg
